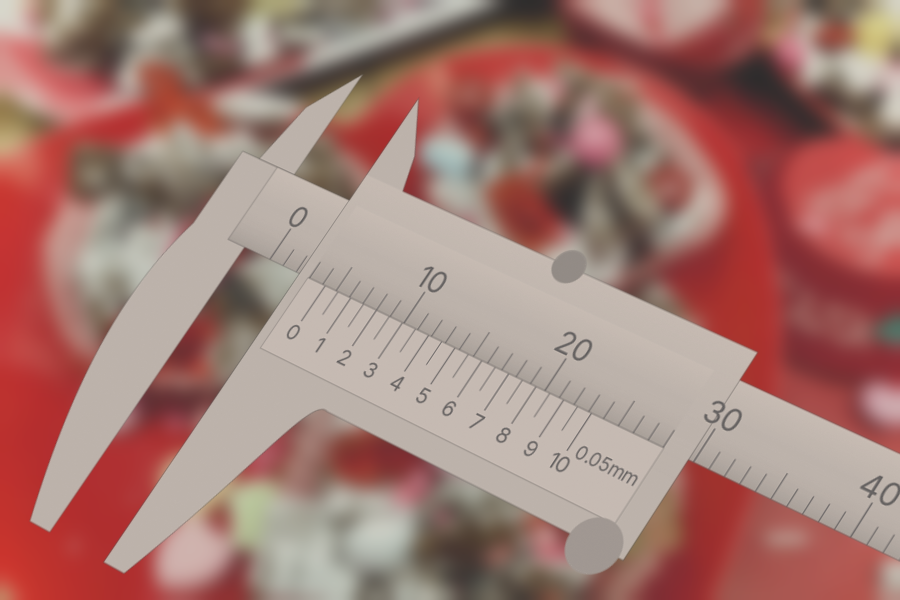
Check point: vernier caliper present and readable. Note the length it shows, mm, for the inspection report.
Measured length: 4.2 mm
